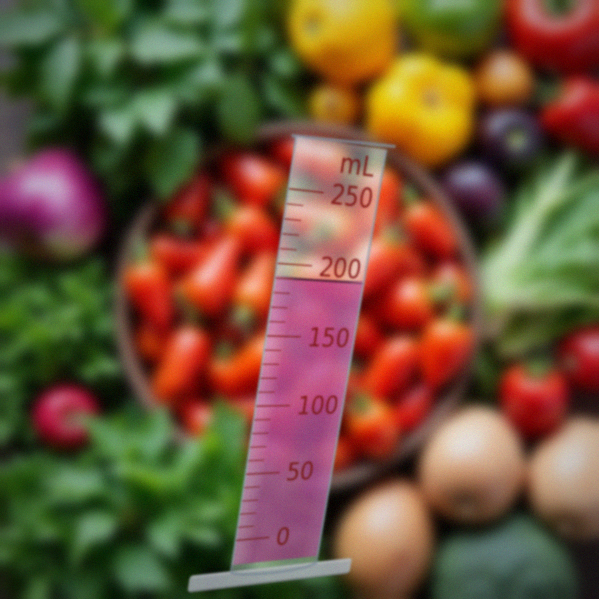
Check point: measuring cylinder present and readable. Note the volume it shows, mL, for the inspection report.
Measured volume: 190 mL
